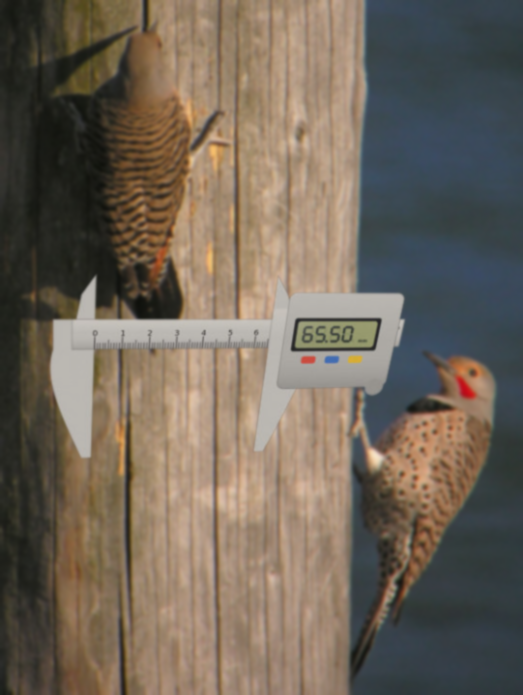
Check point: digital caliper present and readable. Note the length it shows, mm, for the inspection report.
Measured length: 65.50 mm
